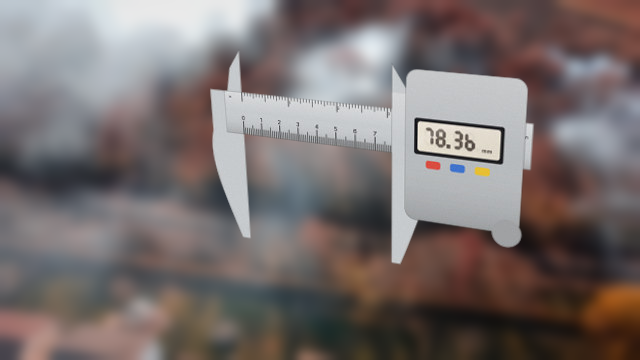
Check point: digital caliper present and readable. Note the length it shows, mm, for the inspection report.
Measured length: 78.36 mm
